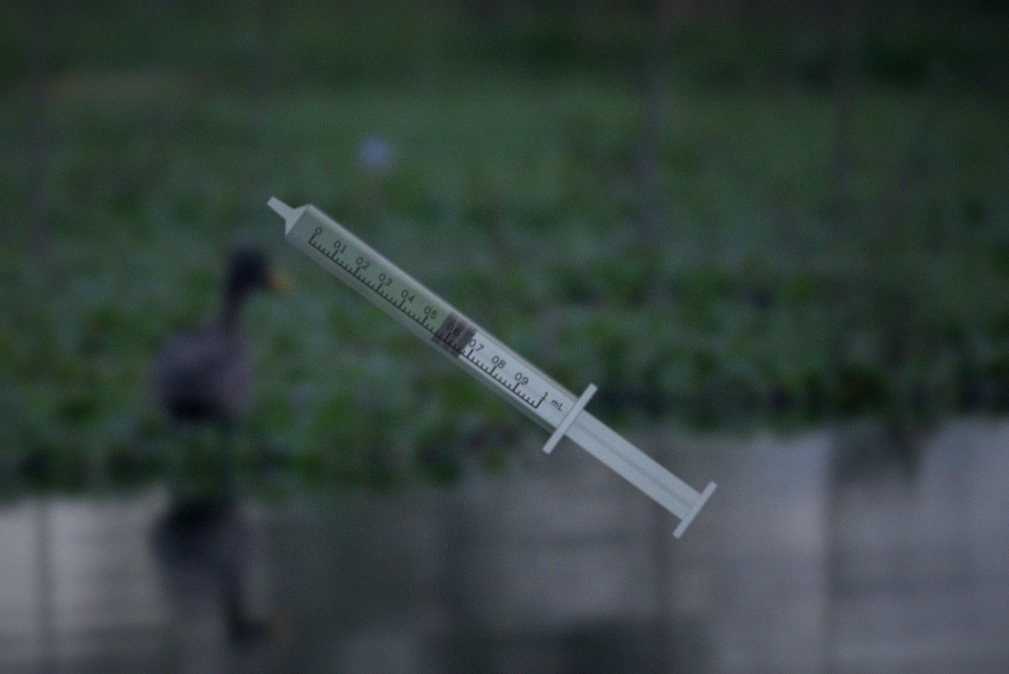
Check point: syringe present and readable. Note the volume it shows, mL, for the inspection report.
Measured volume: 0.56 mL
